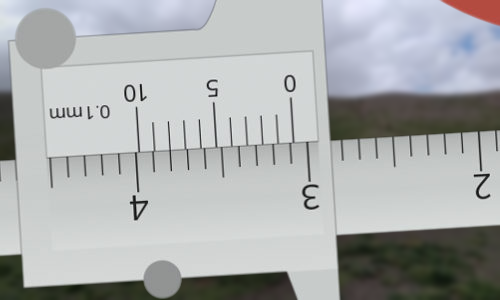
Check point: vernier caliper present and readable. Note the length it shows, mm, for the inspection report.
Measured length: 30.8 mm
